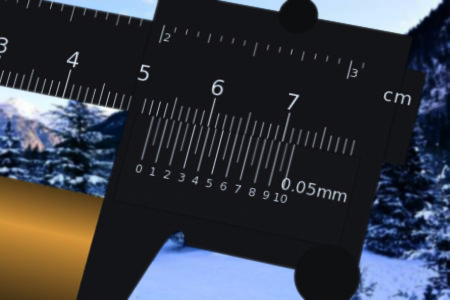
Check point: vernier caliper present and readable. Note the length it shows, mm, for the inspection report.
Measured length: 52.6 mm
